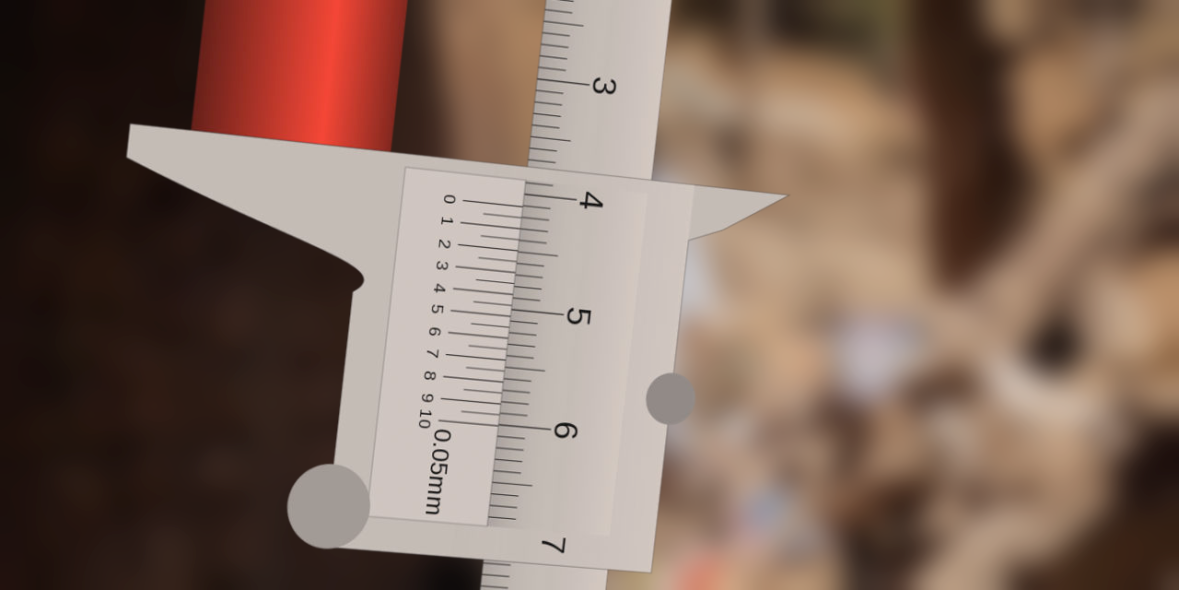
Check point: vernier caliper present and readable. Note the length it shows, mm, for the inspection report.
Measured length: 41.1 mm
